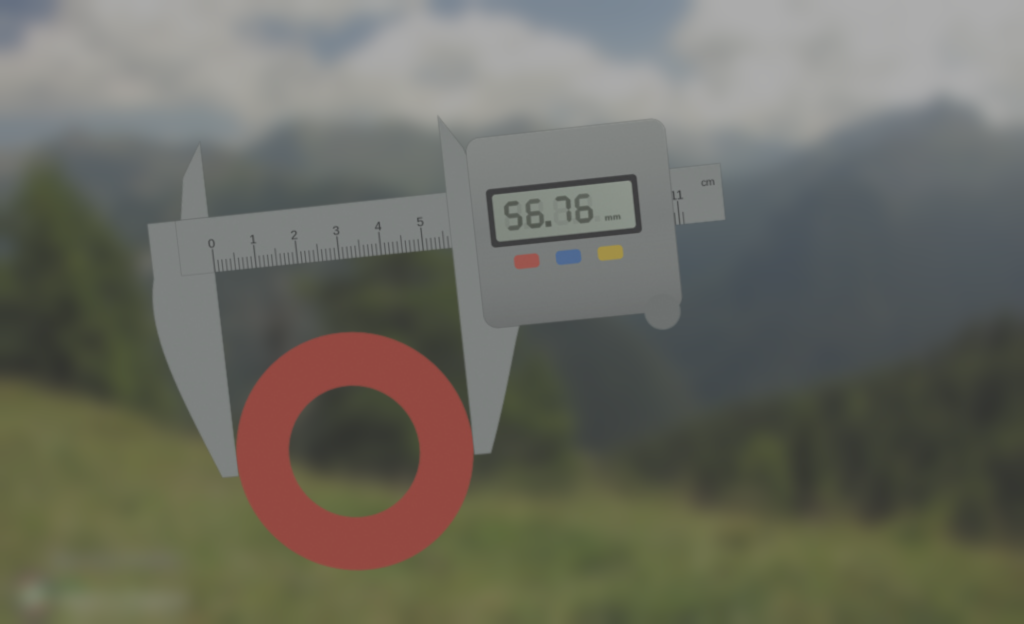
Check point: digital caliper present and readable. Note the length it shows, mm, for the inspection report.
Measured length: 56.76 mm
